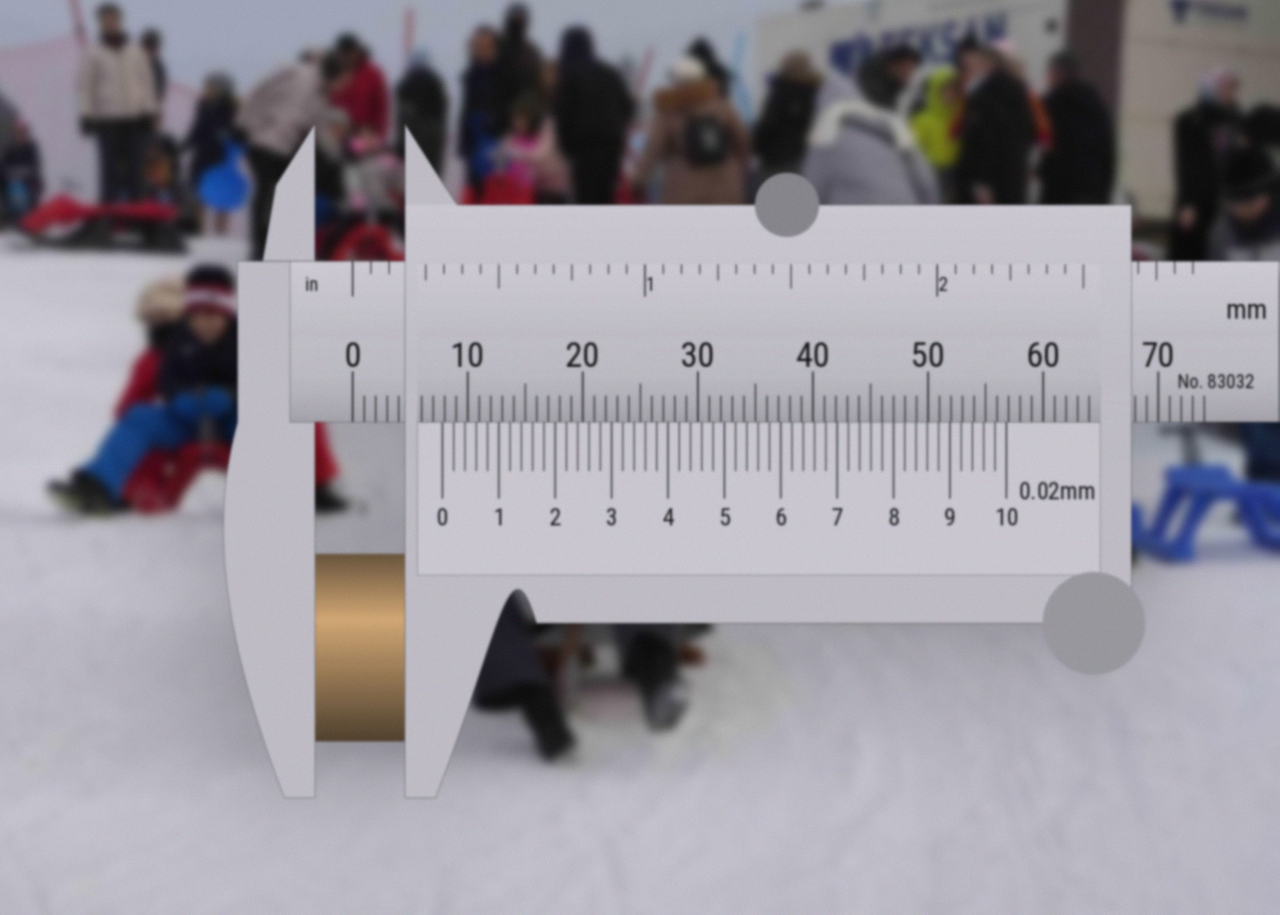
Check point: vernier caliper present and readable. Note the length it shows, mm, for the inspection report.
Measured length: 7.8 mm
